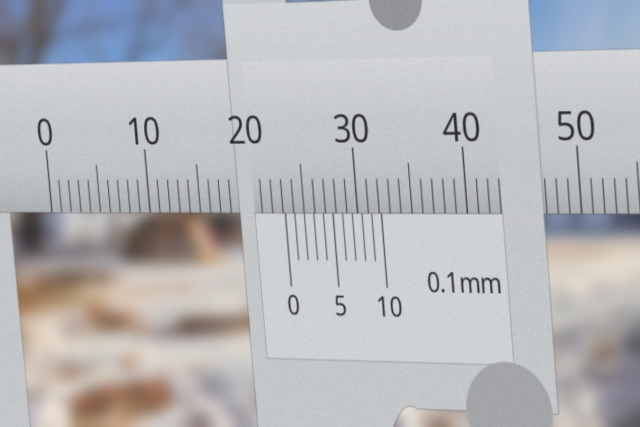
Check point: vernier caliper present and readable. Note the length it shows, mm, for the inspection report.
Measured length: 23.2 mm
